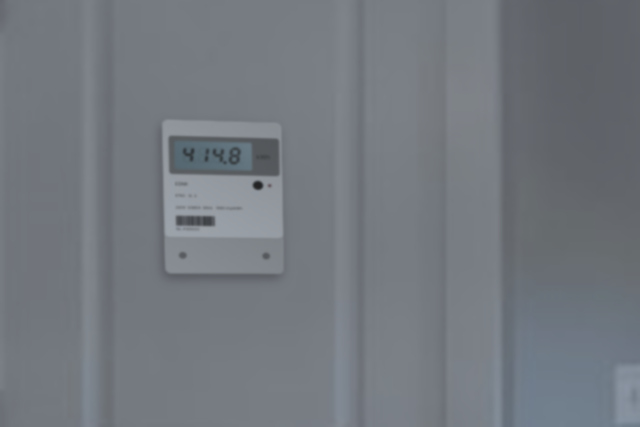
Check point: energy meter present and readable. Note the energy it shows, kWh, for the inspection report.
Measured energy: 414.8 kWh
